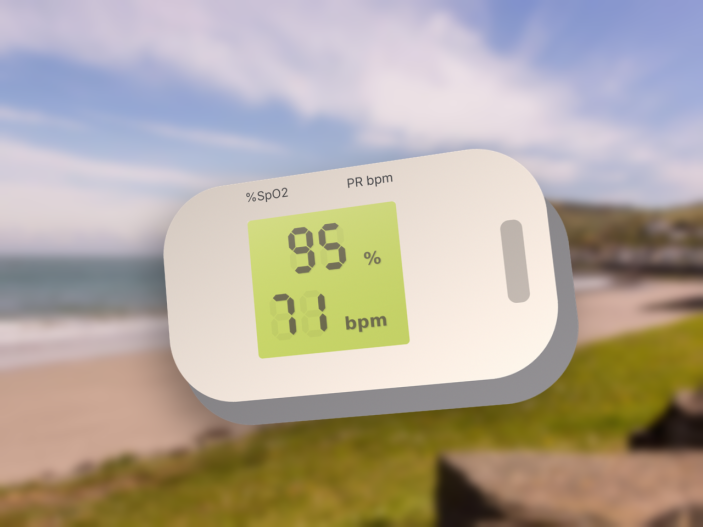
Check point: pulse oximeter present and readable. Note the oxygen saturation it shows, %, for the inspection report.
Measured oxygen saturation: 95 %
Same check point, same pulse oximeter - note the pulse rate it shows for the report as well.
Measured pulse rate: 71 bpm
